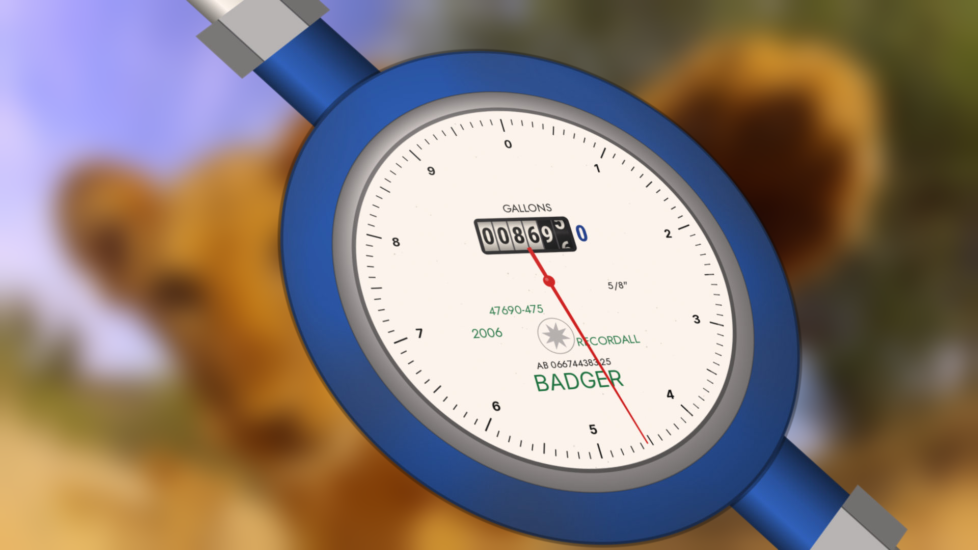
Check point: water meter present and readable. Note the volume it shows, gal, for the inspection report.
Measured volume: 86954.5 gal
